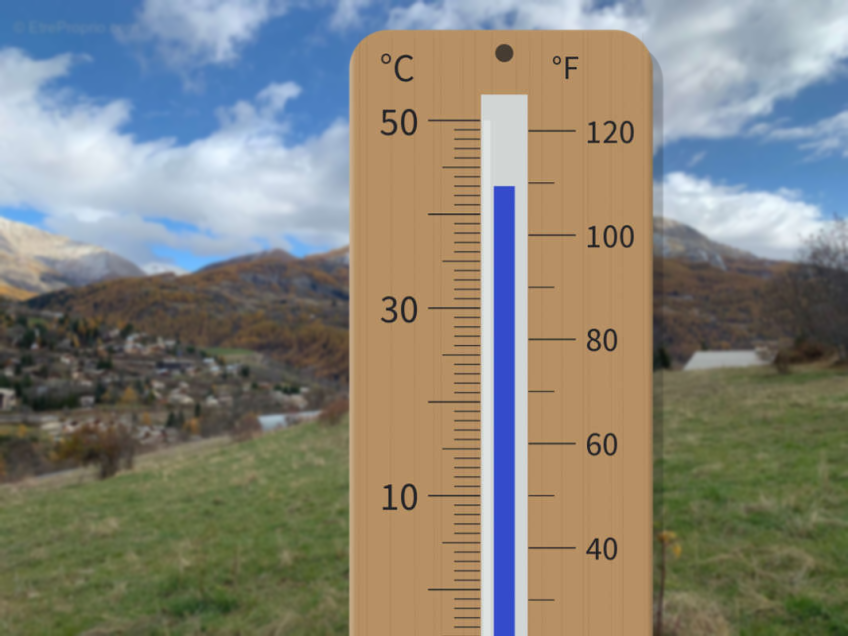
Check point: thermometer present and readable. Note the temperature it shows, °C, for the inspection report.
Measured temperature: 43 °C
